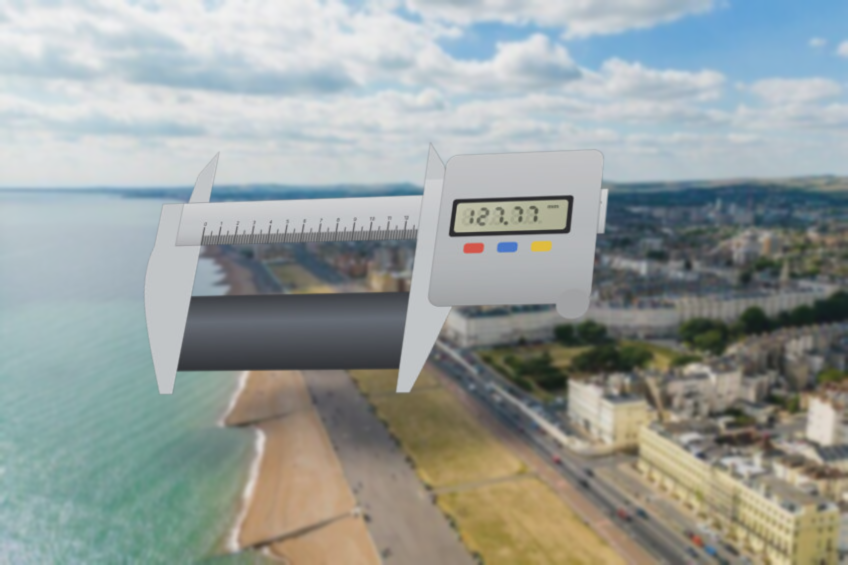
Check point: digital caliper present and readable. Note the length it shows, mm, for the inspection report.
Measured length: 127.77 mm
